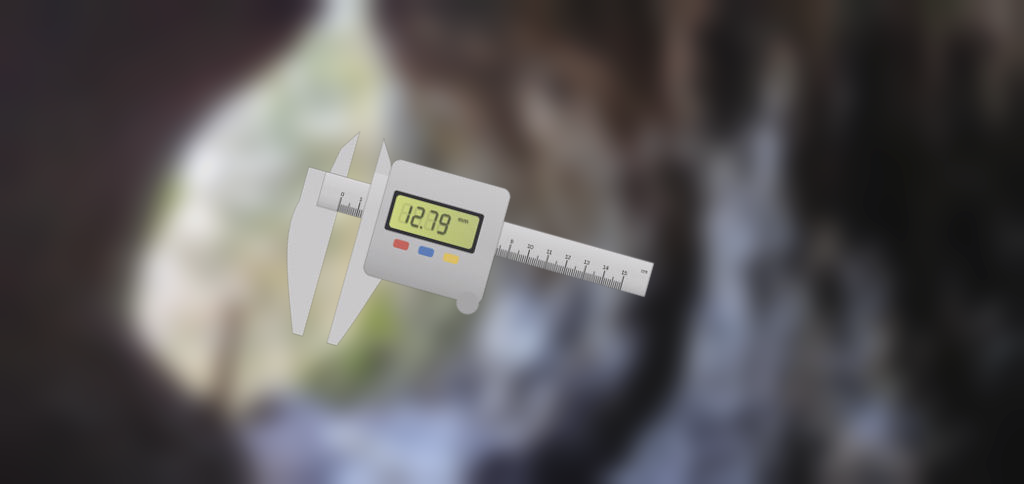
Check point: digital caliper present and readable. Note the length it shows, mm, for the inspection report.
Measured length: 12.79 mm
